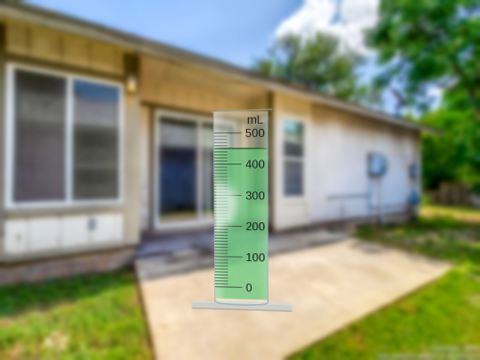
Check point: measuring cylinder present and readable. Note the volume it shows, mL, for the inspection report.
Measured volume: 450 mL
